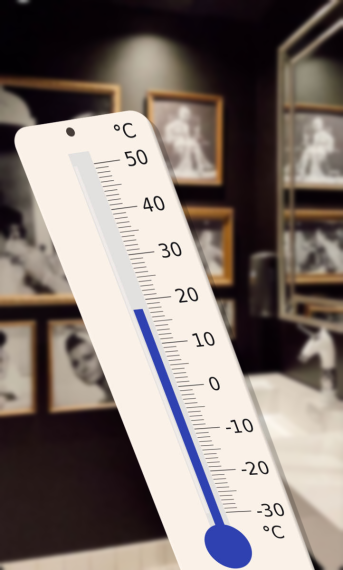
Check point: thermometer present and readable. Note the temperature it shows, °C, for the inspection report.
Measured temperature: 18 °C
